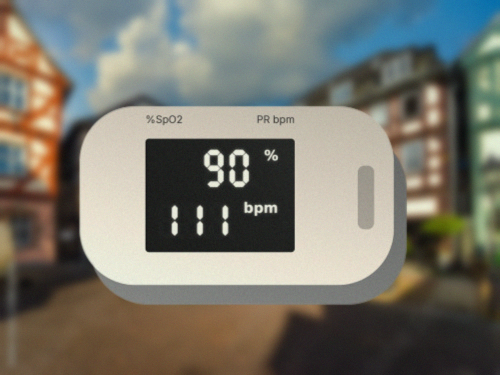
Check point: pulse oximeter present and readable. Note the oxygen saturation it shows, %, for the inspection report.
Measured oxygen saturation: 90 %
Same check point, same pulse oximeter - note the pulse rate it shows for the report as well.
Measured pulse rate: 111 bpm
